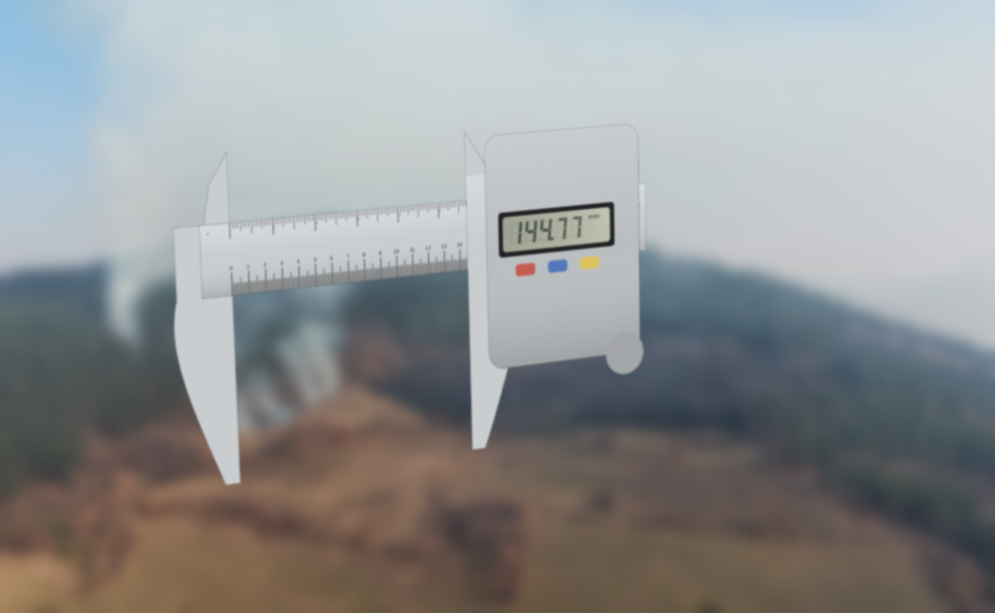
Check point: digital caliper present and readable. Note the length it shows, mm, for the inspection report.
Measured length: 144.77 mm
